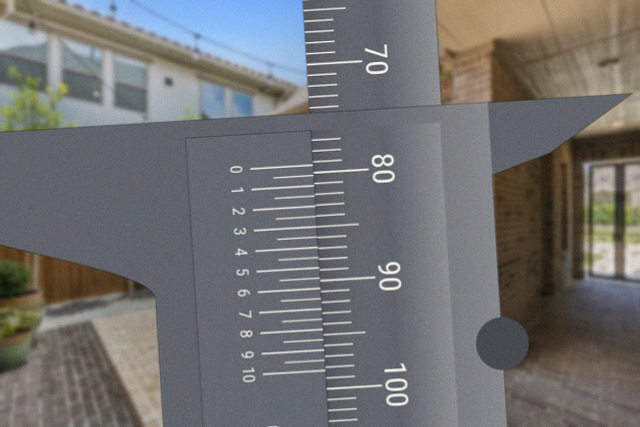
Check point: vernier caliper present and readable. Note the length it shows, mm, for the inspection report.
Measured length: 79.3 mm
